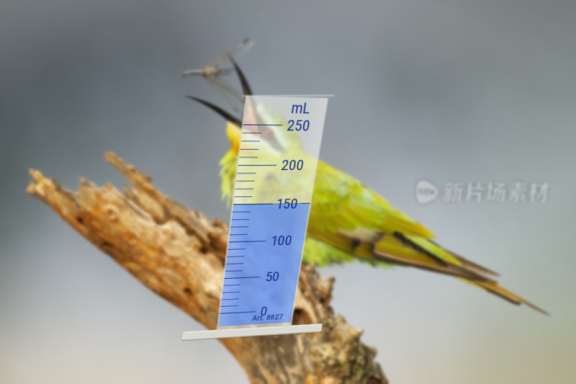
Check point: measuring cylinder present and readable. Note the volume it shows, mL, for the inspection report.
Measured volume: 150 mL
